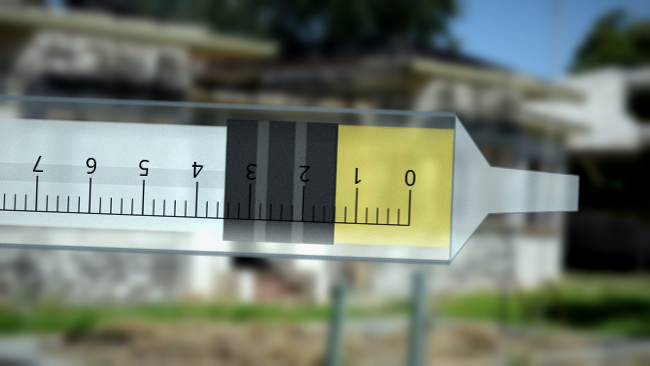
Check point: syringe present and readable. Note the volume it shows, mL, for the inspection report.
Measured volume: 1.4 mL
